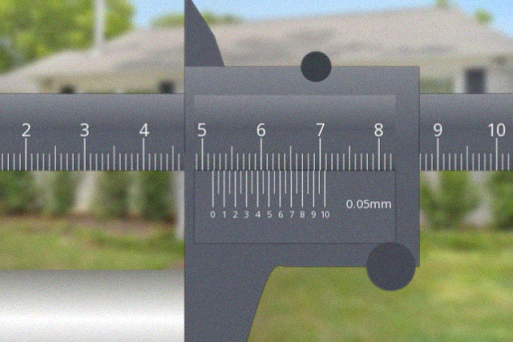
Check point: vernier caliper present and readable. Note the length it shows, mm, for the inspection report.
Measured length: 51.8 mm
